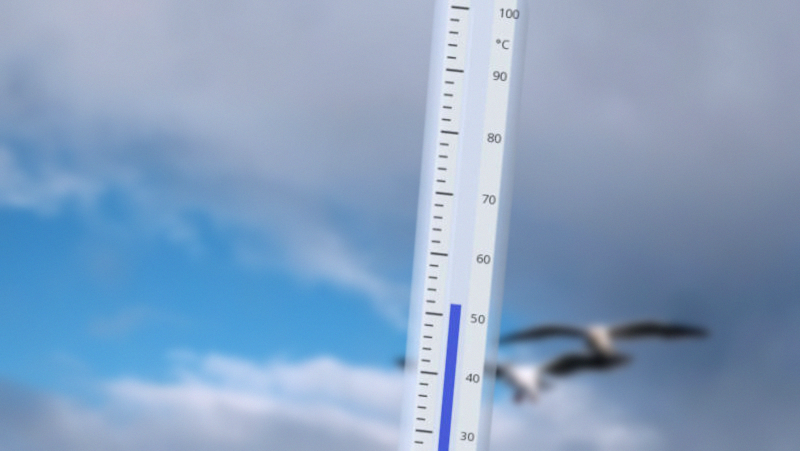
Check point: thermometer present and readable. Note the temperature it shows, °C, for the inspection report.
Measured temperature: 52 °C
